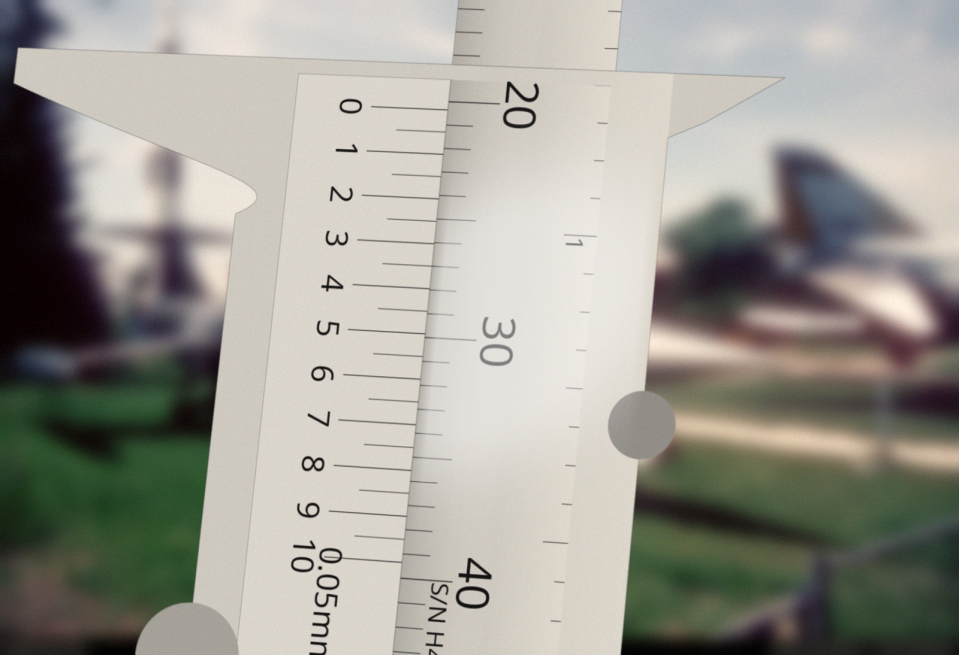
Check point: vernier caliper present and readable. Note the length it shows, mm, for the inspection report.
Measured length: 20.35 mm
